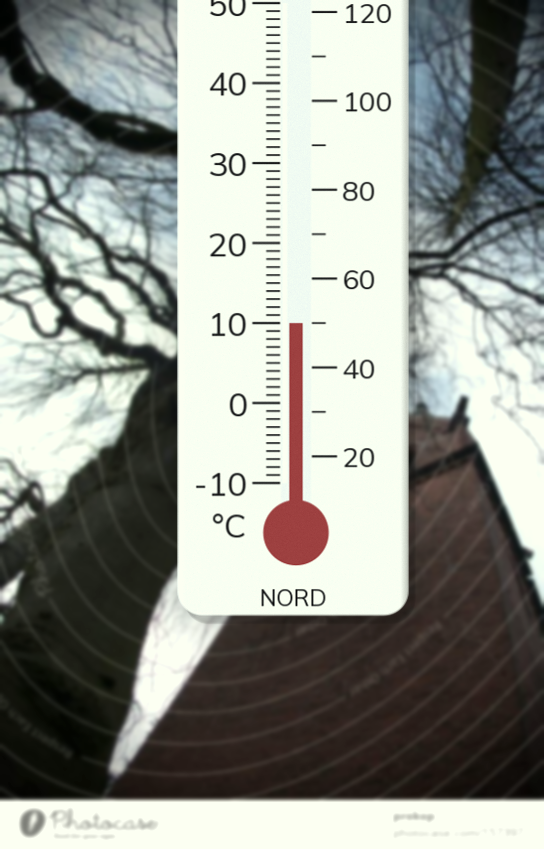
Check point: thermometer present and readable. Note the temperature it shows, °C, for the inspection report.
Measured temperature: 10 °C
